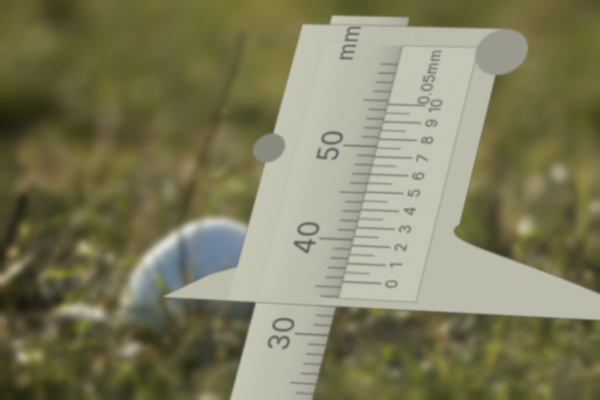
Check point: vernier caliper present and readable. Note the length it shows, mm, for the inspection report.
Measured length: 35.6 mm
